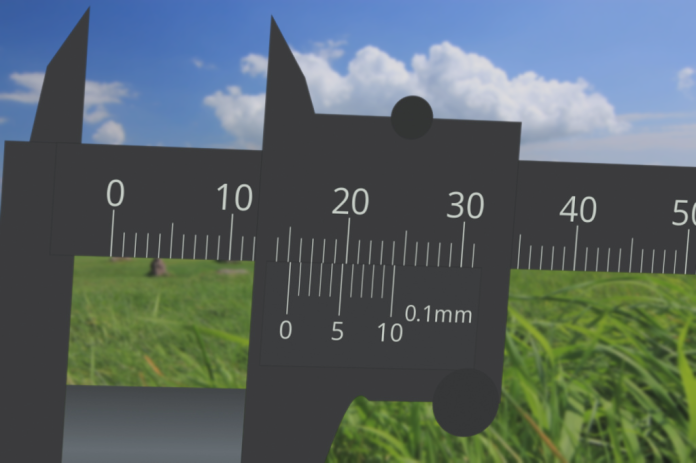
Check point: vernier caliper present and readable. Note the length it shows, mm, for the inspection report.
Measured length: 15.2 mm
